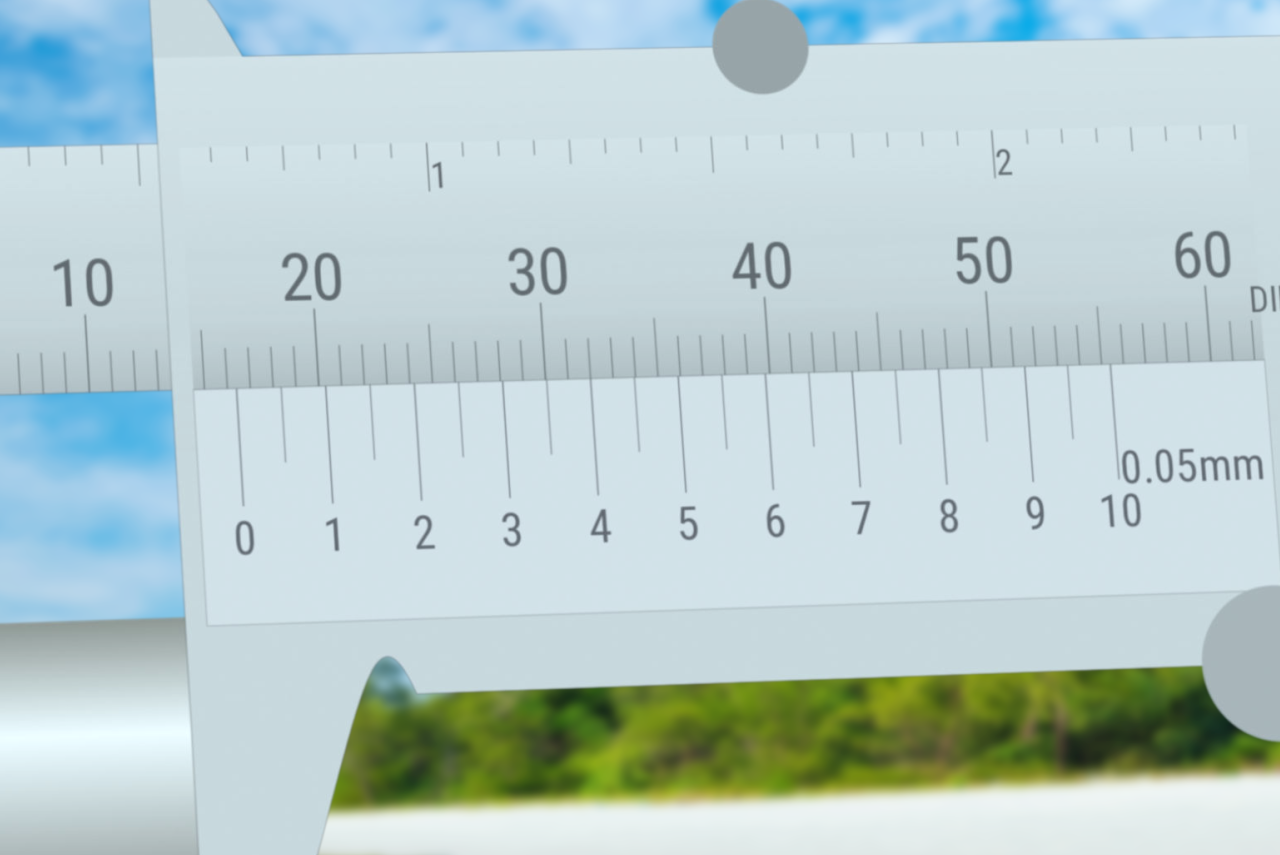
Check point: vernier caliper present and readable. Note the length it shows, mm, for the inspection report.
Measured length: 16.4 mm
